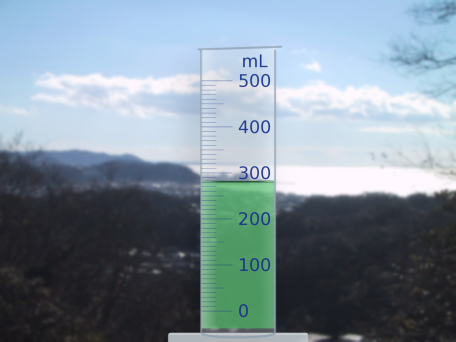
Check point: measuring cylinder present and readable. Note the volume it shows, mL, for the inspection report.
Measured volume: 280 mL
